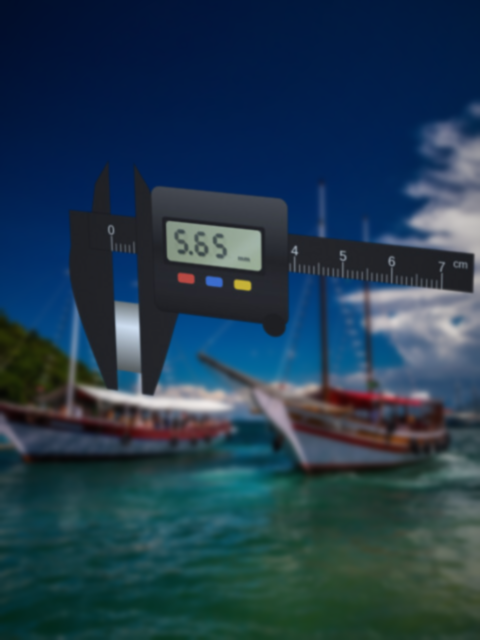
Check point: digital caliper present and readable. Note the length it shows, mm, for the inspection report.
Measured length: 5.65 mm
